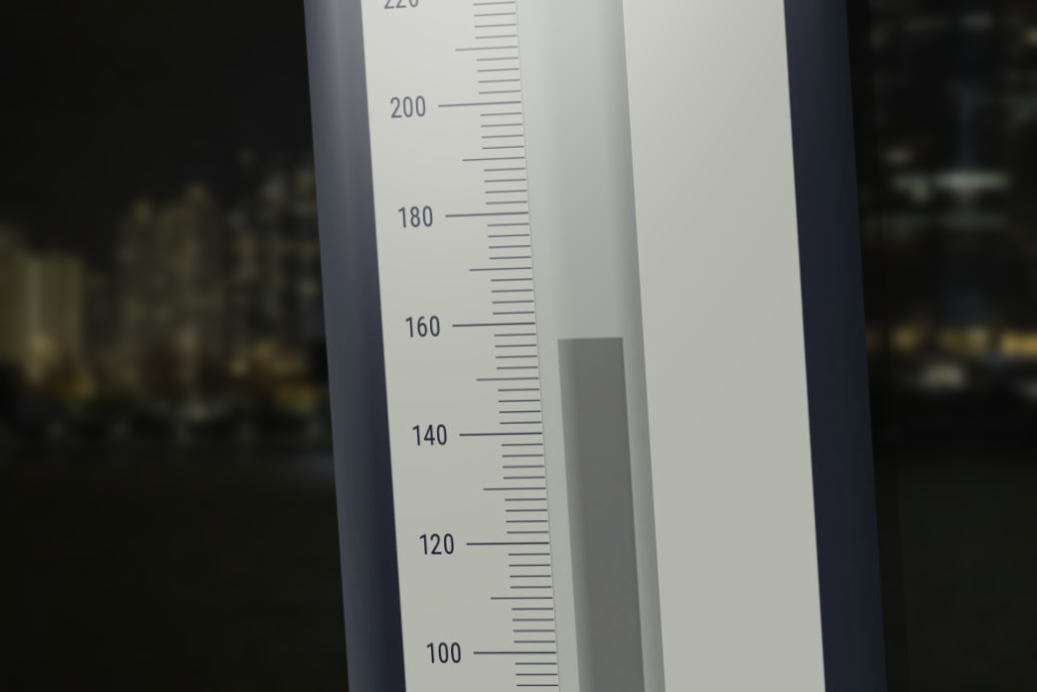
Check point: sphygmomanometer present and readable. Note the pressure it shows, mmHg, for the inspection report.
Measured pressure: 157 mmHg
